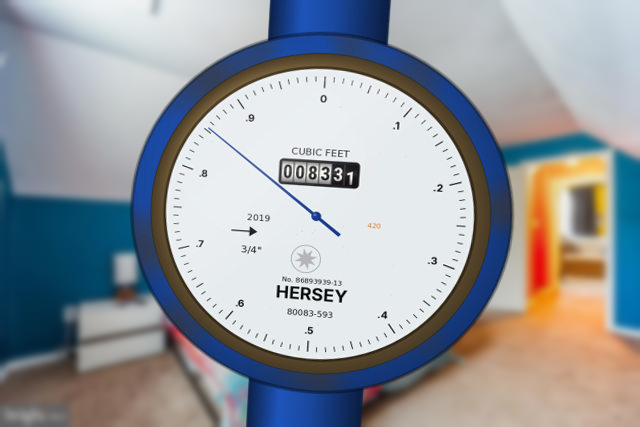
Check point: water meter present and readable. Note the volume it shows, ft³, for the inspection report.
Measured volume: 8330.85 ft³
